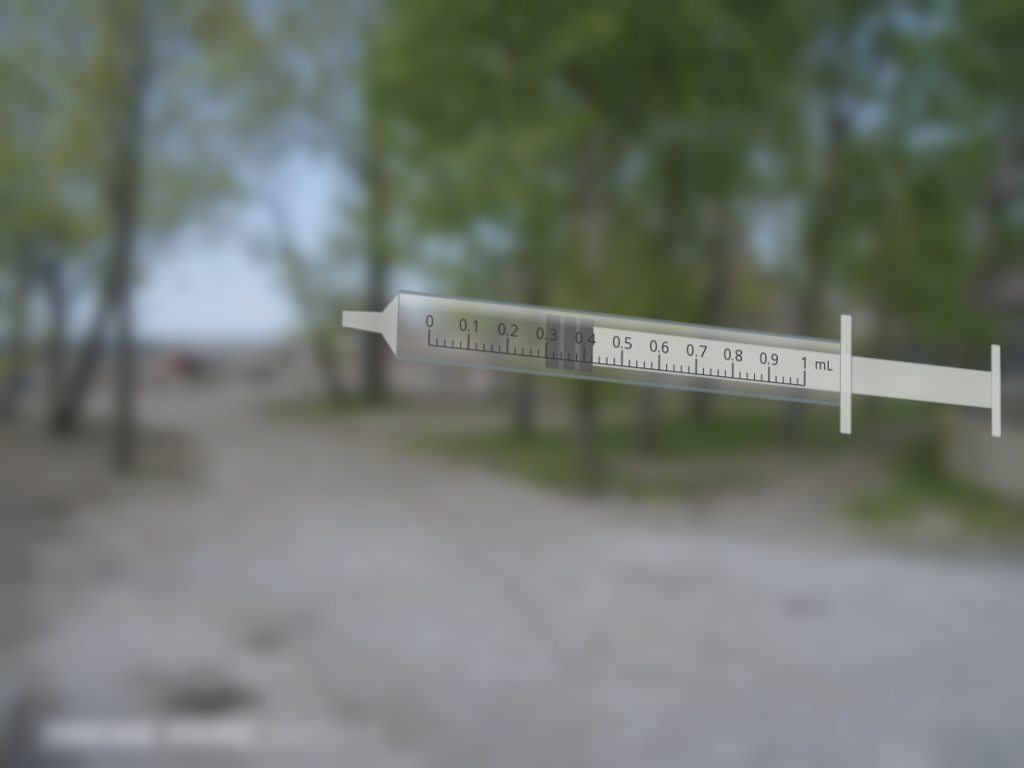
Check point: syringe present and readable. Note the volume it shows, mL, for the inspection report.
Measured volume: 0.3 mL
